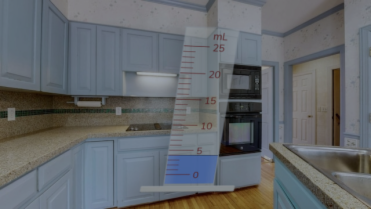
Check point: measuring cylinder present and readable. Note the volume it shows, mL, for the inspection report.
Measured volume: 4 mL
